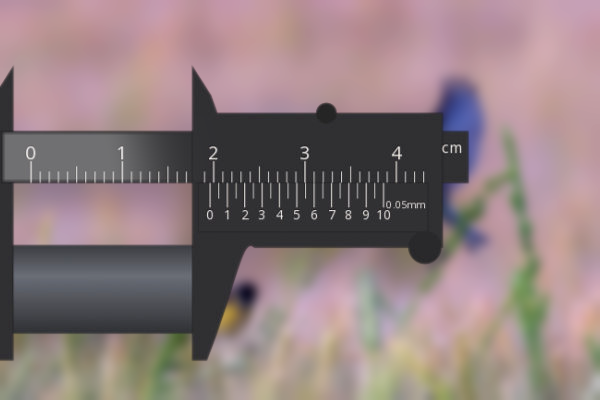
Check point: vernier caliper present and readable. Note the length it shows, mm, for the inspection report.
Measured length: 19.6 mm
